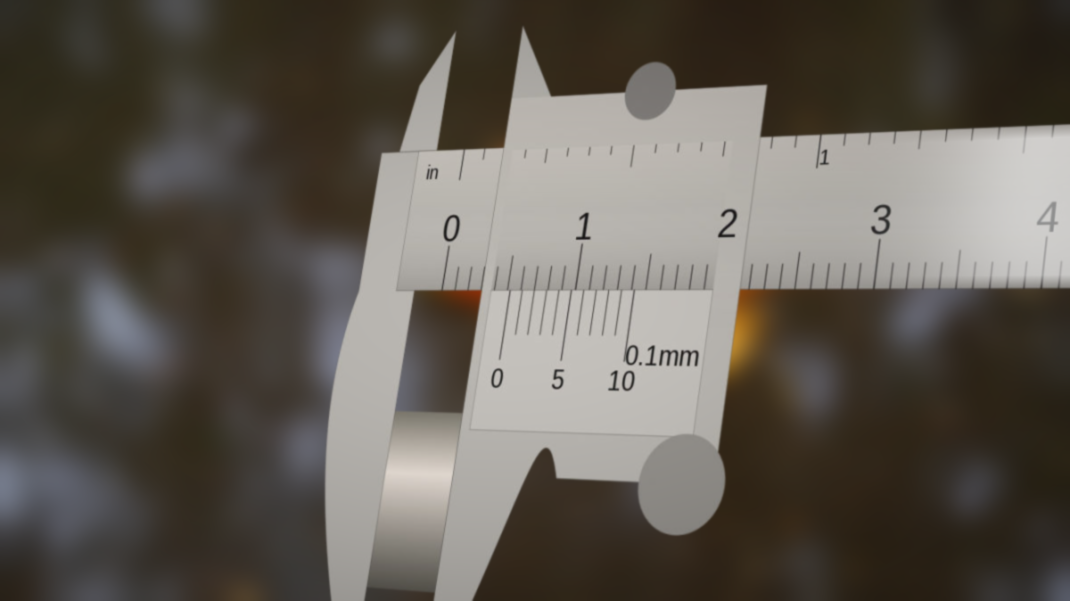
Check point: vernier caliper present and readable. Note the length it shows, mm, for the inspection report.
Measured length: 5.2 mm
